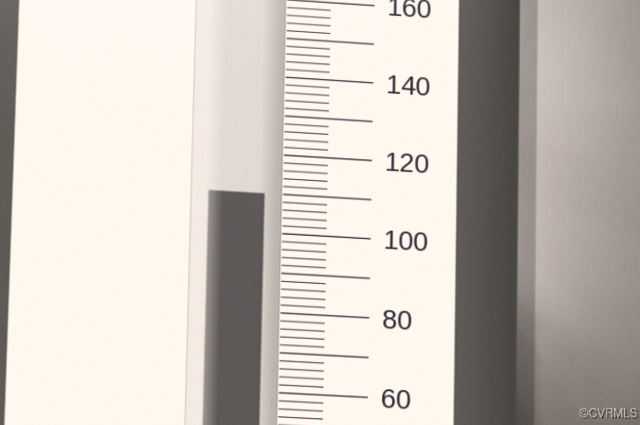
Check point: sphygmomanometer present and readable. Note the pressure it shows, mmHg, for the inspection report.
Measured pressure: 110 mmHg
